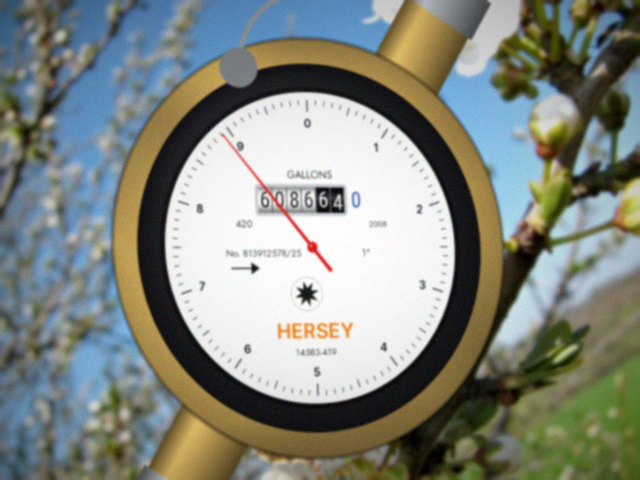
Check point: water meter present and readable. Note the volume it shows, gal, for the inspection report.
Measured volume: 6086638.9 gal
